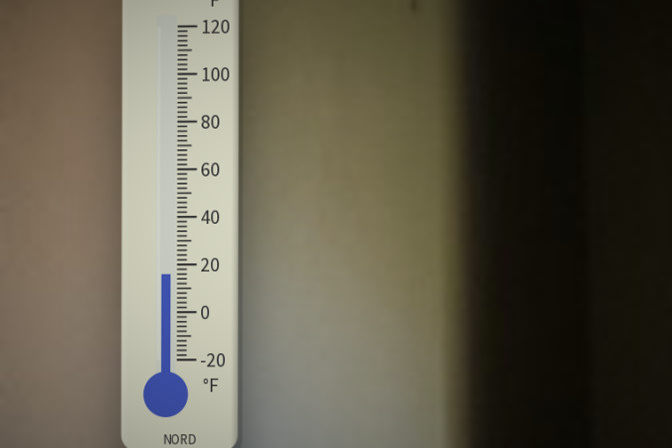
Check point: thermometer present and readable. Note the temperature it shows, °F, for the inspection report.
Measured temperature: 16 °F
